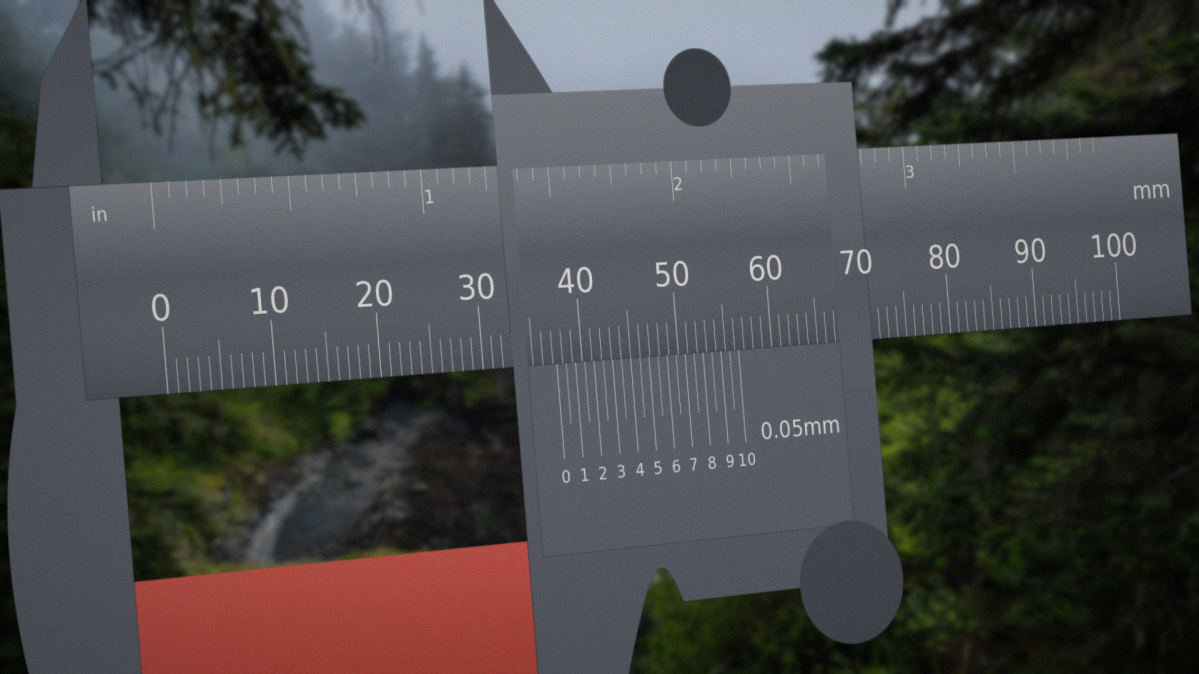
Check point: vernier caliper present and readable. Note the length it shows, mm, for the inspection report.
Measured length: 37.4 mm
